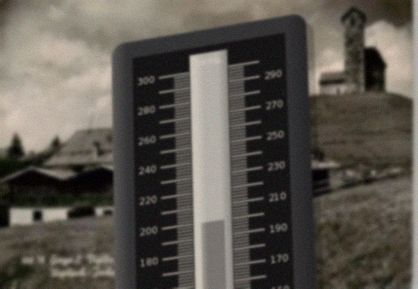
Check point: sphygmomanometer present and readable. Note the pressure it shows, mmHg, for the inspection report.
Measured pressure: 200 mmHg
